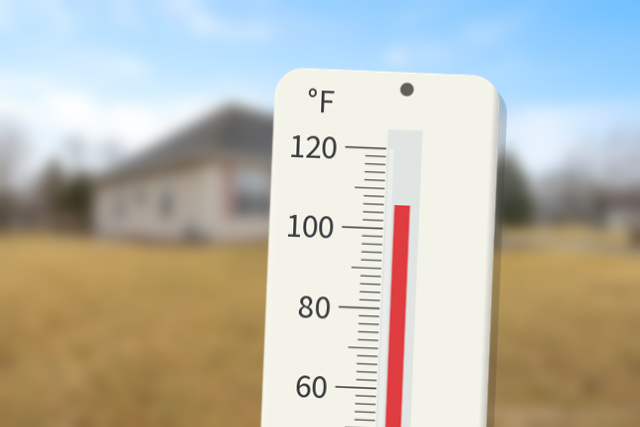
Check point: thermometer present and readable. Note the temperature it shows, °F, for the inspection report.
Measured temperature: 106 °F
